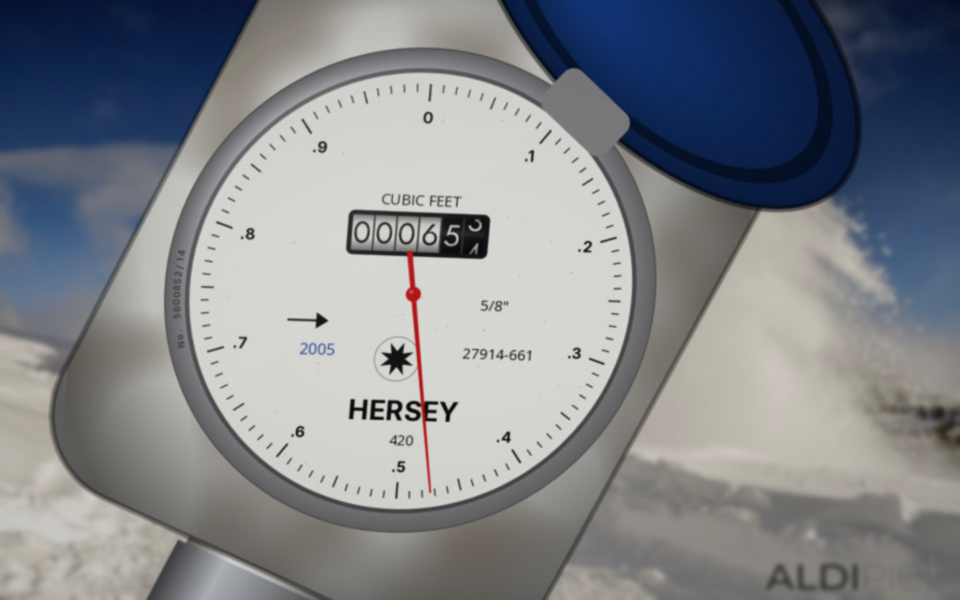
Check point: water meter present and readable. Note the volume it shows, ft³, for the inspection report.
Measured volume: 653.47 ft³
